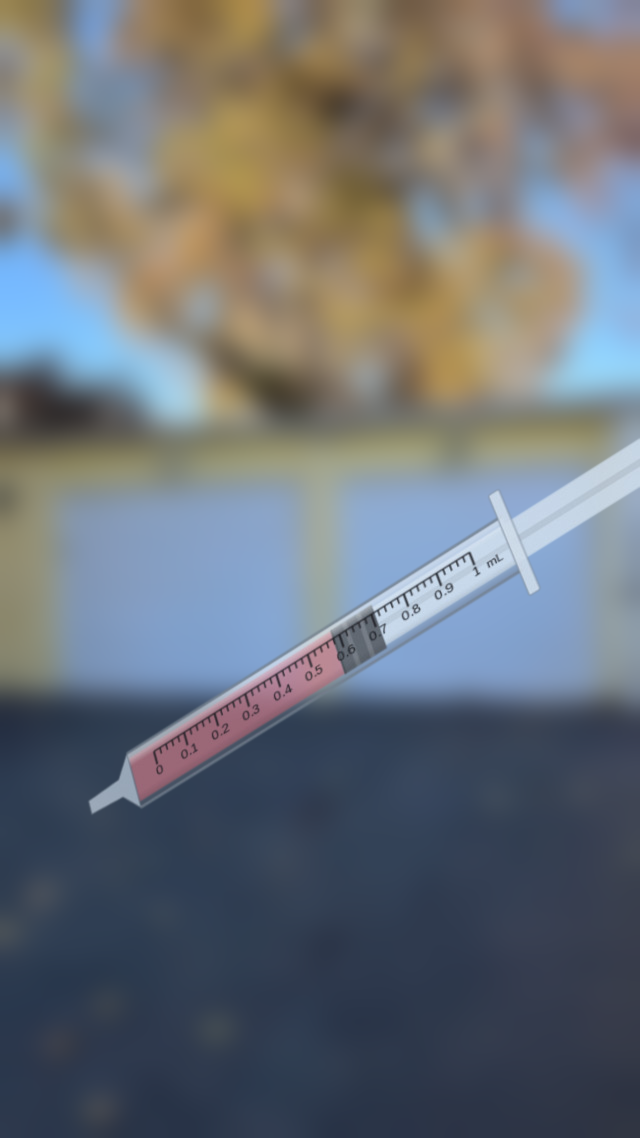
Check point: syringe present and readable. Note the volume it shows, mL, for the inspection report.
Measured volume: 0.58 mL
